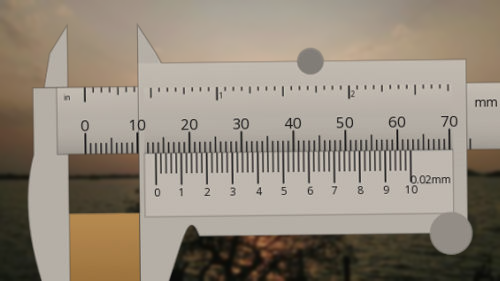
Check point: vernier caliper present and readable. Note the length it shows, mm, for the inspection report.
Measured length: 13.5 mm
